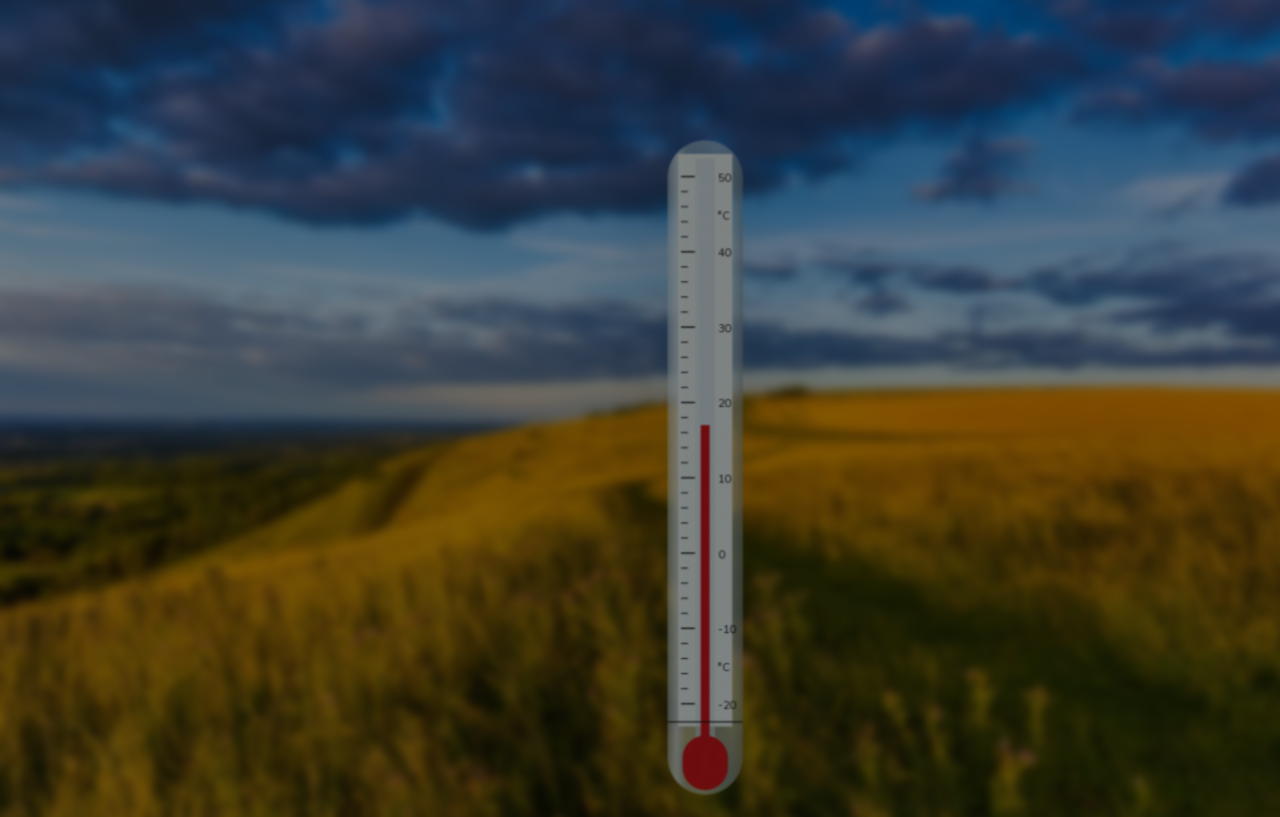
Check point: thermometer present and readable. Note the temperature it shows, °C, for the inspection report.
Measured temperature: 17 °C
